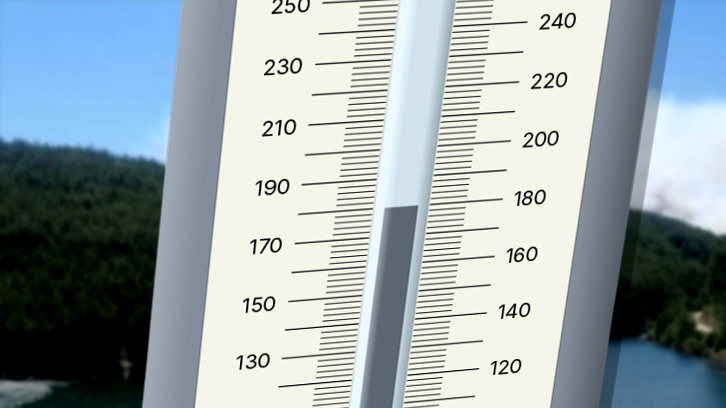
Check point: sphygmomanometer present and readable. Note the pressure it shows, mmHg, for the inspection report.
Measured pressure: 180 mmHg
